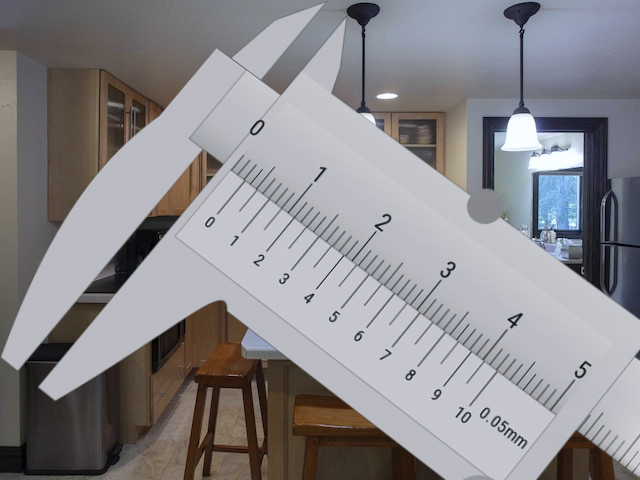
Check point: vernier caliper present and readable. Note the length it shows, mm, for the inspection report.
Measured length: 3.2 mm
